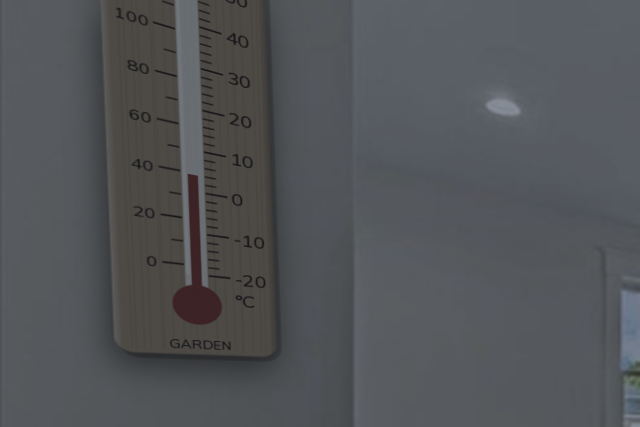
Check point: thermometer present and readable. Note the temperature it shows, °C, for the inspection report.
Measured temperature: 4 °C
